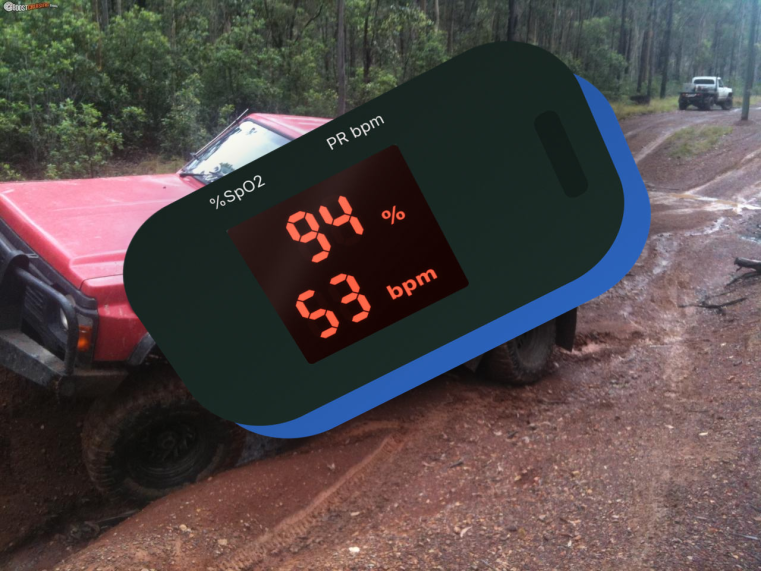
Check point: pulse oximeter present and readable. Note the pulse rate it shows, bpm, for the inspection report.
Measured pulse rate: 53 bpm
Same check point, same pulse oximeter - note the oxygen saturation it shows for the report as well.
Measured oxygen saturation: 94 %
